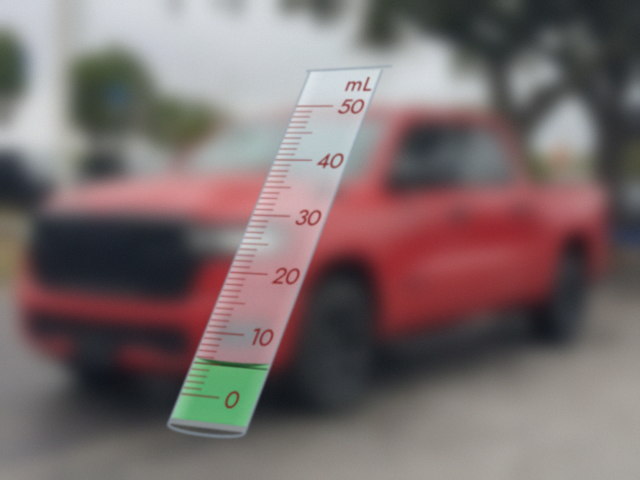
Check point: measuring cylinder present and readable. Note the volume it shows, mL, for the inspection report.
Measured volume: 5 mL
